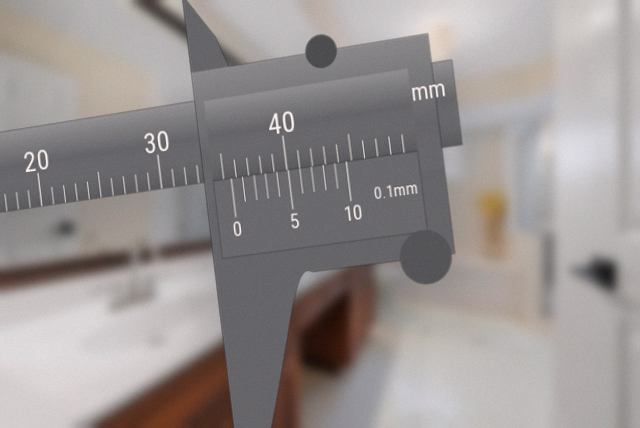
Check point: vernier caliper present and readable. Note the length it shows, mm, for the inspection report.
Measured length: 35.6 mm
